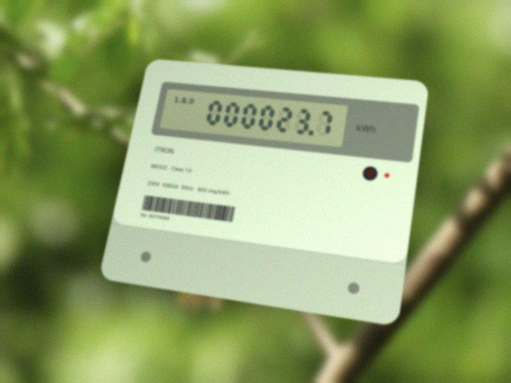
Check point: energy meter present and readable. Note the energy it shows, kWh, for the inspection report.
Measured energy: 23.7 kWh
